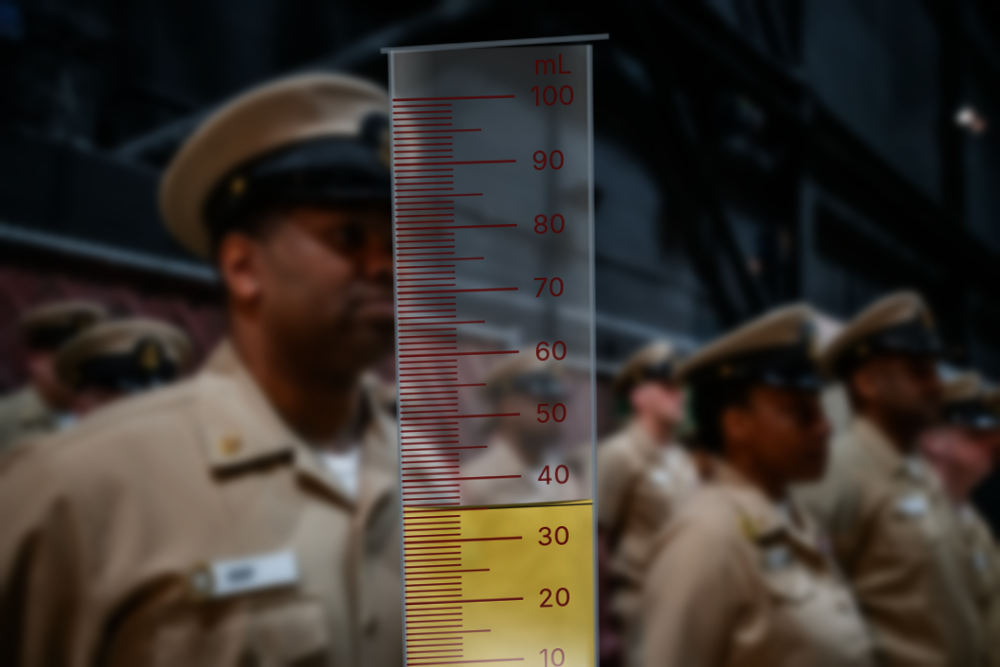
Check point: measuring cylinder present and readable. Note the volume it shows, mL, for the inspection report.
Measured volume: 35 mL
